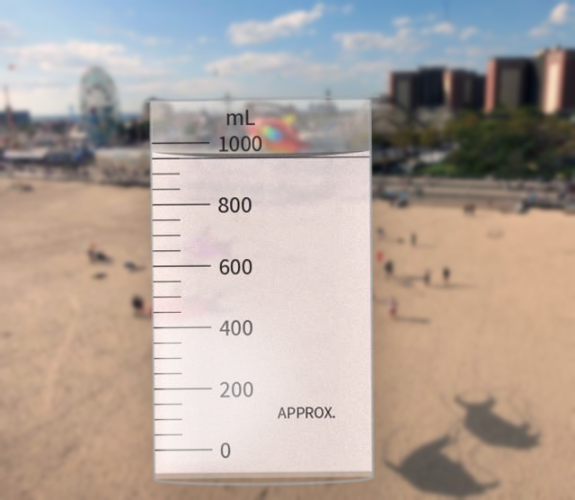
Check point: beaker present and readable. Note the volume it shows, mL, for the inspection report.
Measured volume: 950 mL
